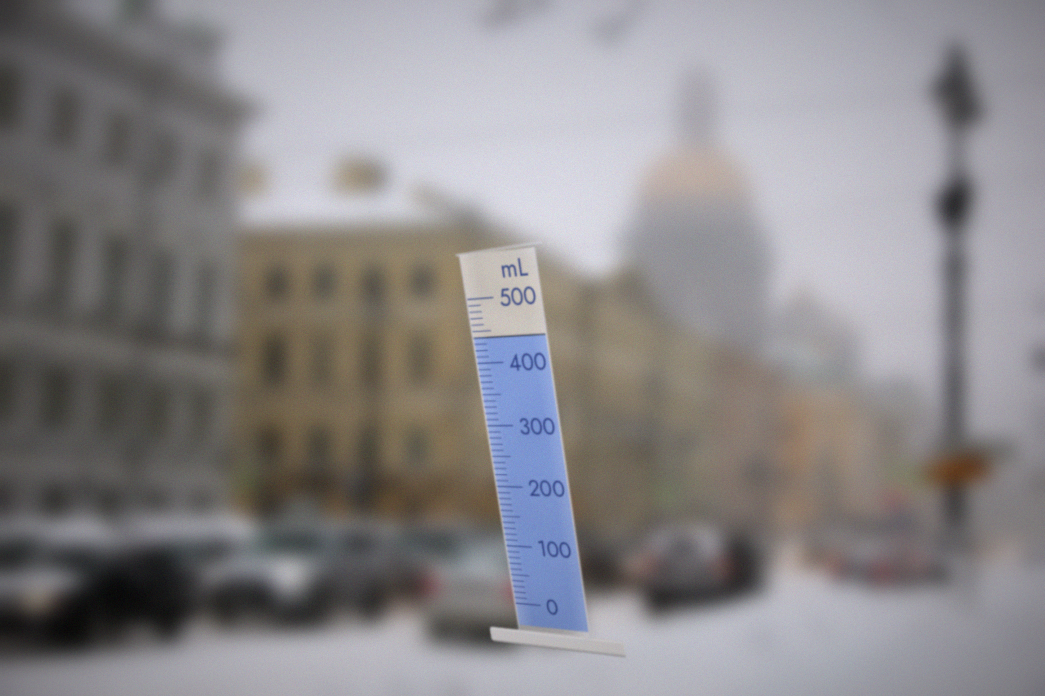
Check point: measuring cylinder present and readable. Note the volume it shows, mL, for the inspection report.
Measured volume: 440 mL
